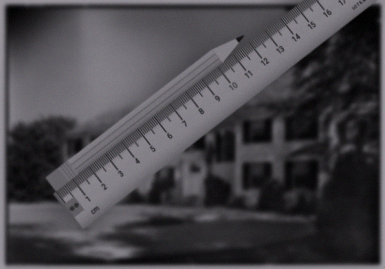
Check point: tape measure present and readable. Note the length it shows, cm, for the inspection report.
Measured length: 12 cm
